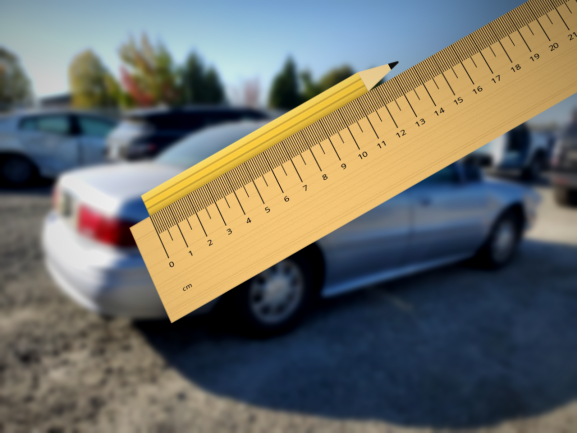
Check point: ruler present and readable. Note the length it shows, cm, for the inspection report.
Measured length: 13.5 cm
